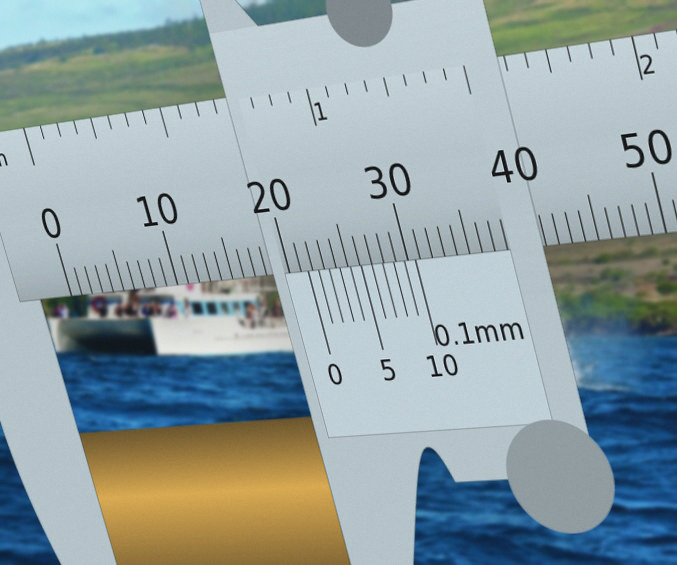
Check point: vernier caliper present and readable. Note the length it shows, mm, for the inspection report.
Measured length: 21.6 mm
